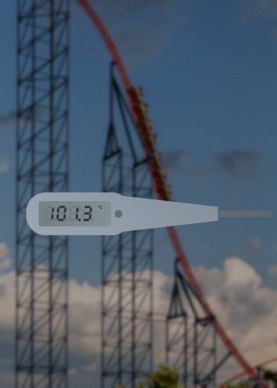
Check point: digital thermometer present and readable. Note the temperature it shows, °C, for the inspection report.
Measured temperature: 101.3 °C
